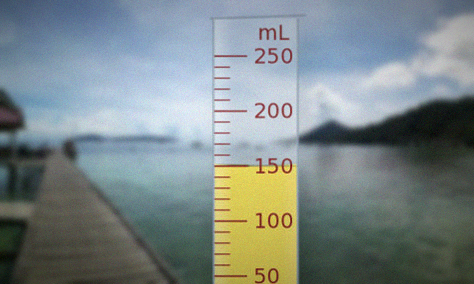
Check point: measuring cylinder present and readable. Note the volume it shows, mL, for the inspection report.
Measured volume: 150 mL
